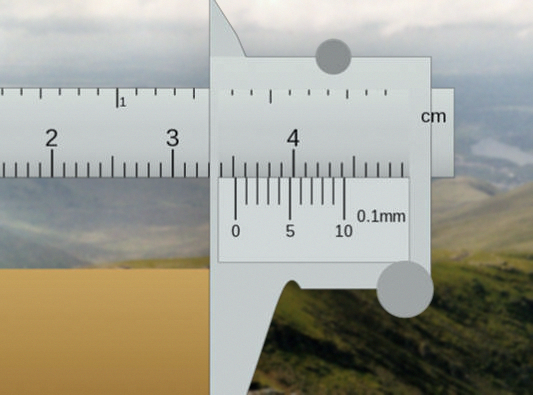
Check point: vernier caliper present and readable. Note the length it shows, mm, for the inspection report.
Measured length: 35.2 mm
